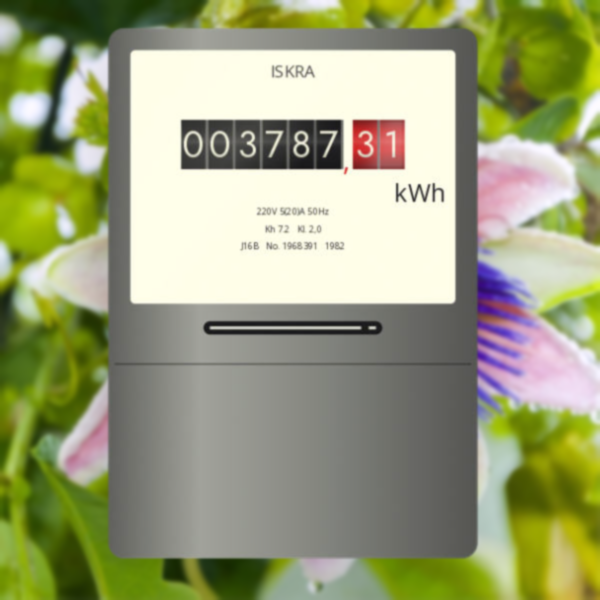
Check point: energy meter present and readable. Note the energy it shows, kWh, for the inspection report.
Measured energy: 3787.31 kWh
